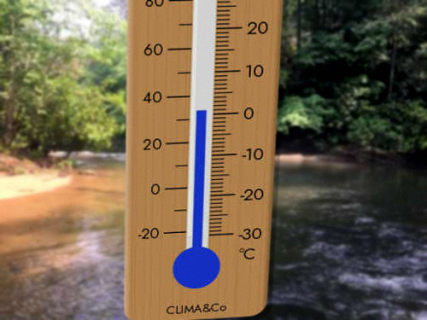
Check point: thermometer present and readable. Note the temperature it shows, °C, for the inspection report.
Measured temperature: 1 °C
